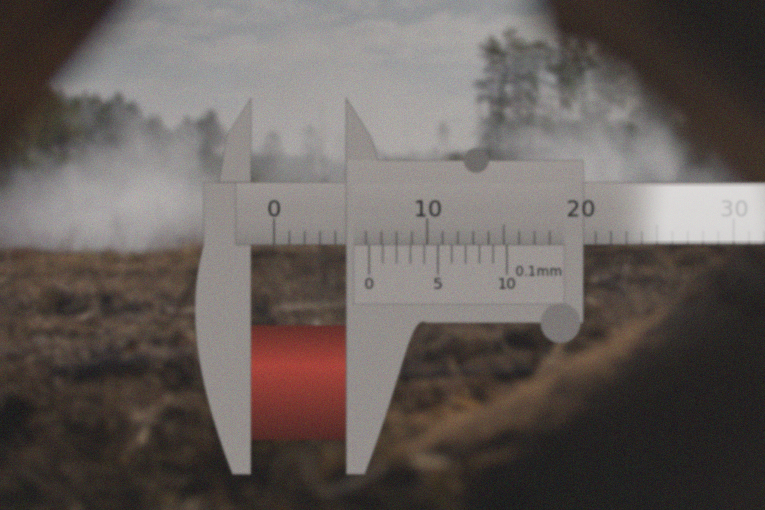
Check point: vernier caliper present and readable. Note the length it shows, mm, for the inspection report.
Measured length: 6.2 mm
